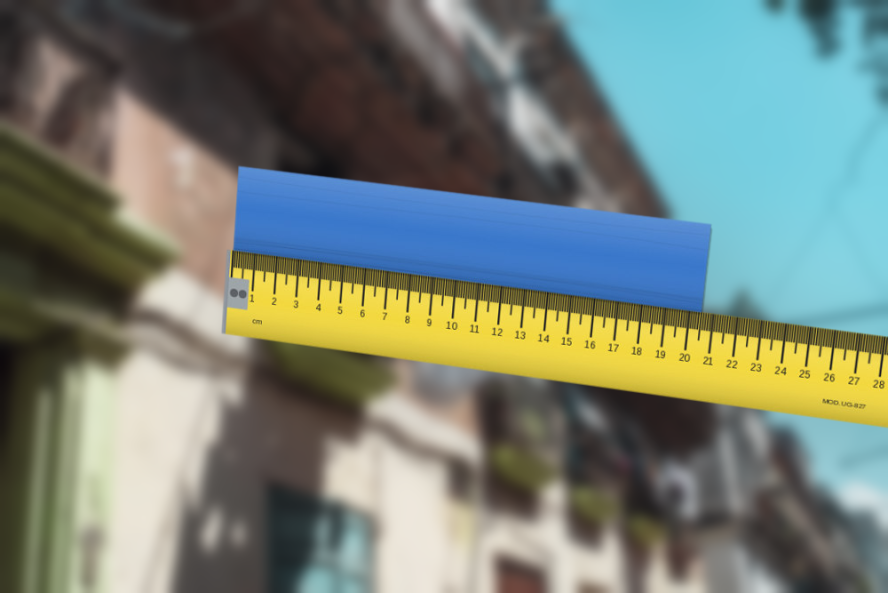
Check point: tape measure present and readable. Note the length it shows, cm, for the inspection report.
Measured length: 20.5 cm
